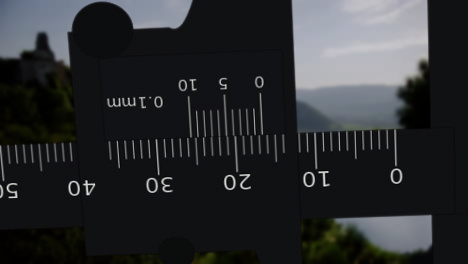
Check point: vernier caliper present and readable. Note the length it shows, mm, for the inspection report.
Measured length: 16.6 mm
